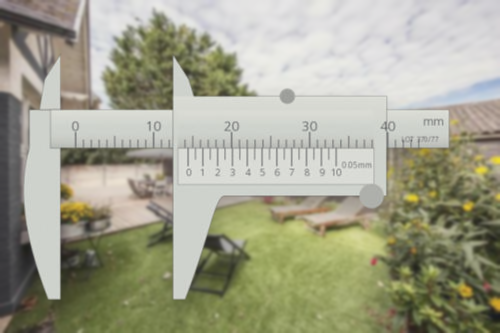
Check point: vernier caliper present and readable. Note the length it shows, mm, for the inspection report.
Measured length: 14.4 mm
